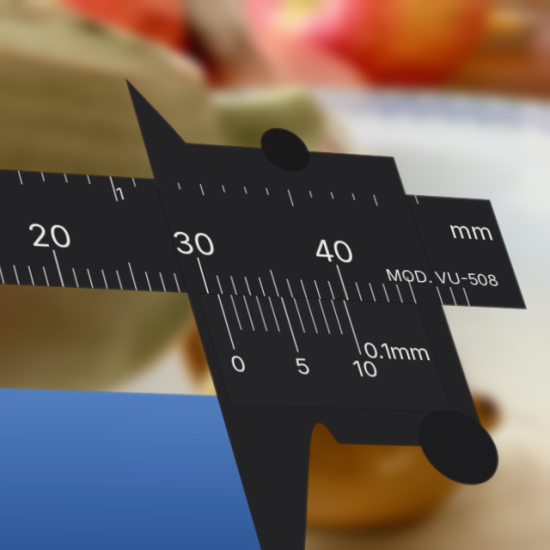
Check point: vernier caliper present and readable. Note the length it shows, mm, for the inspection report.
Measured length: 30.7 mm
